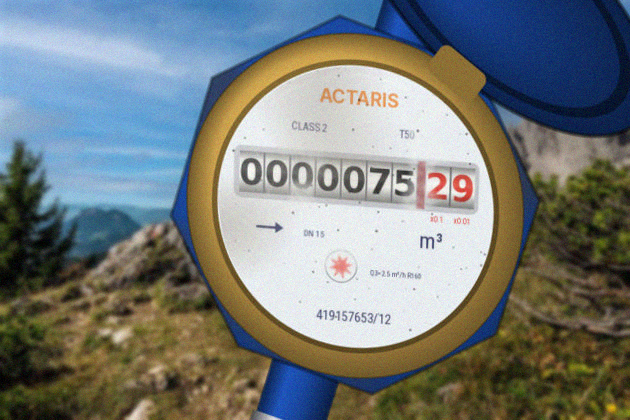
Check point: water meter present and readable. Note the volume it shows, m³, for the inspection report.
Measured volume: 75.29 m³
